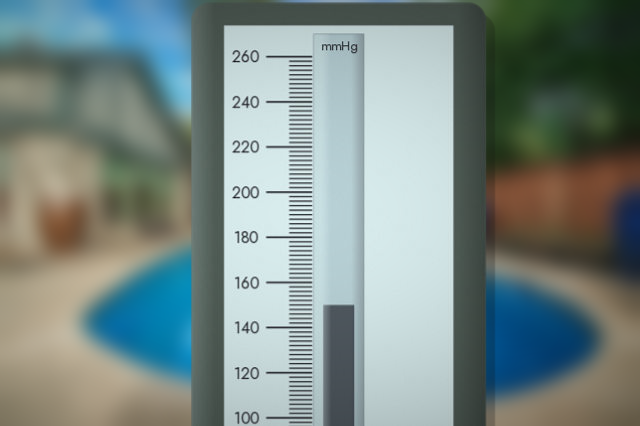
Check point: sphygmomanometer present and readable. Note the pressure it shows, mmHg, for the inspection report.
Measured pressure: 150 mmHg
